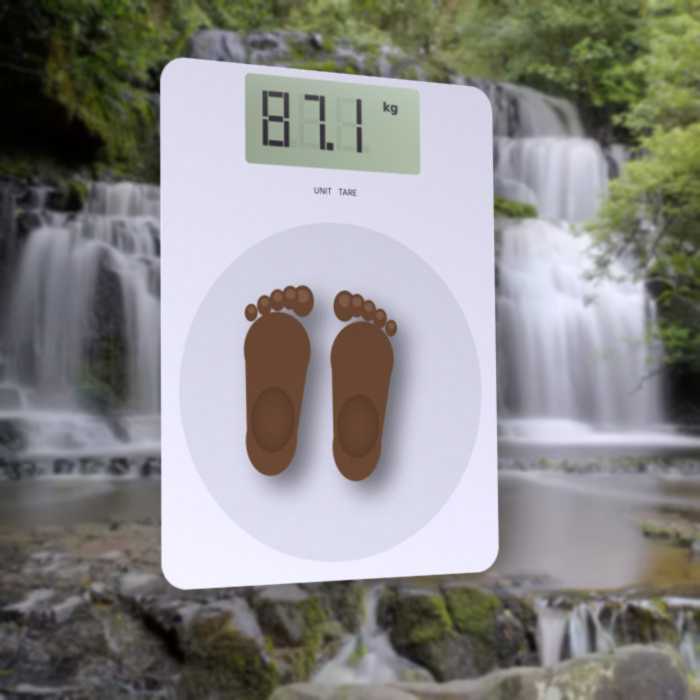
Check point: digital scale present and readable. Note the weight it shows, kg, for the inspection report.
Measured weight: 87.1 kg
